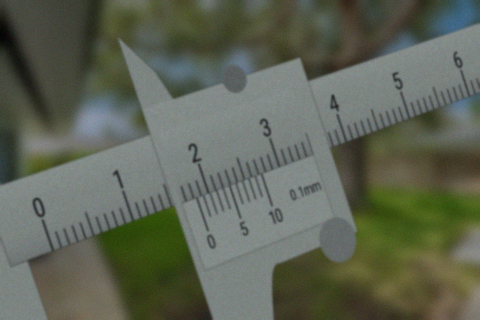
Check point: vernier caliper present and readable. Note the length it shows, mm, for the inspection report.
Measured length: 18.4 mm
